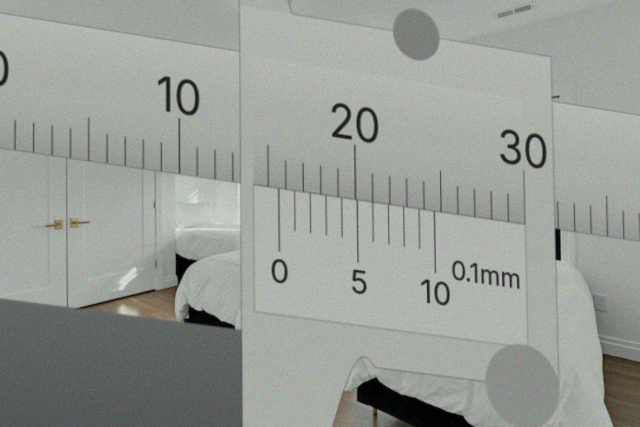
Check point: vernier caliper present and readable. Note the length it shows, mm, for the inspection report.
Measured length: 15.6 mm
